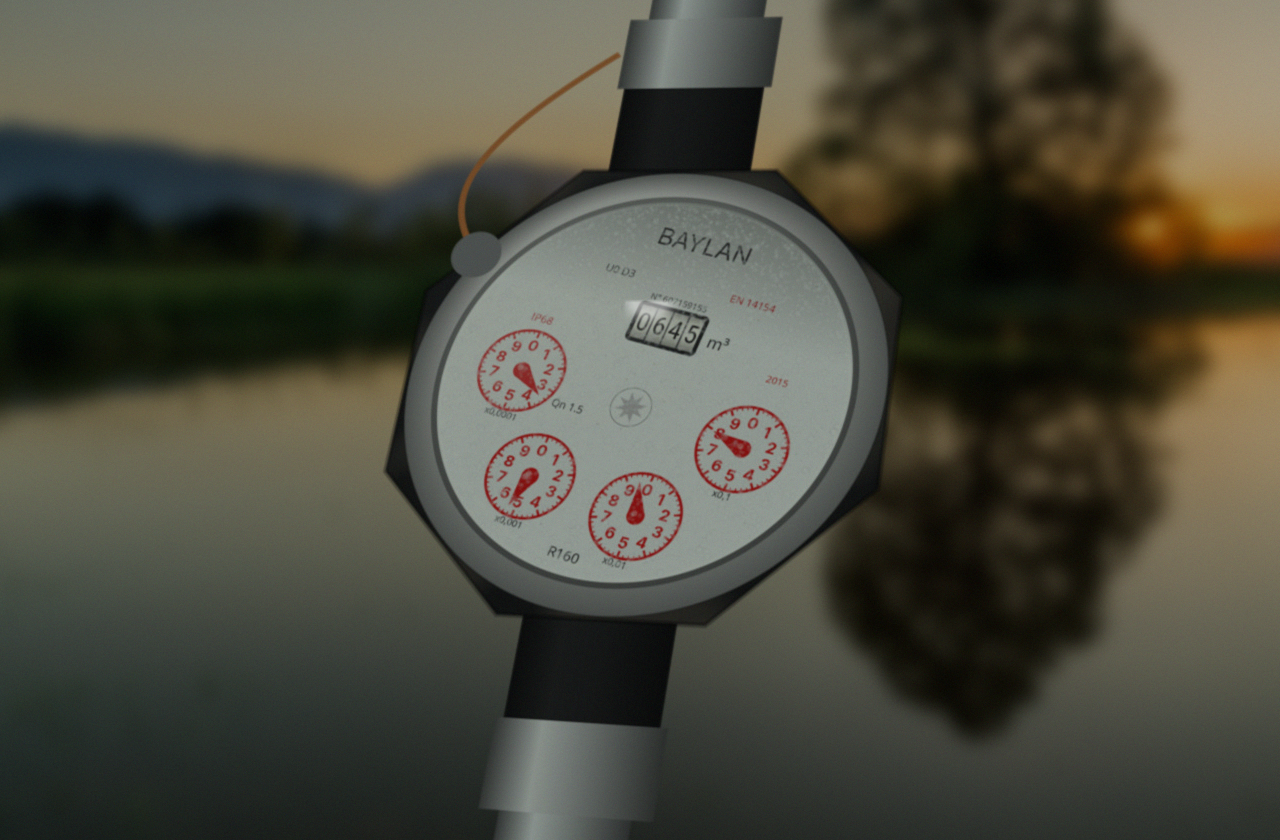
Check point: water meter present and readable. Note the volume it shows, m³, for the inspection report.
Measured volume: 645.7953 m³
